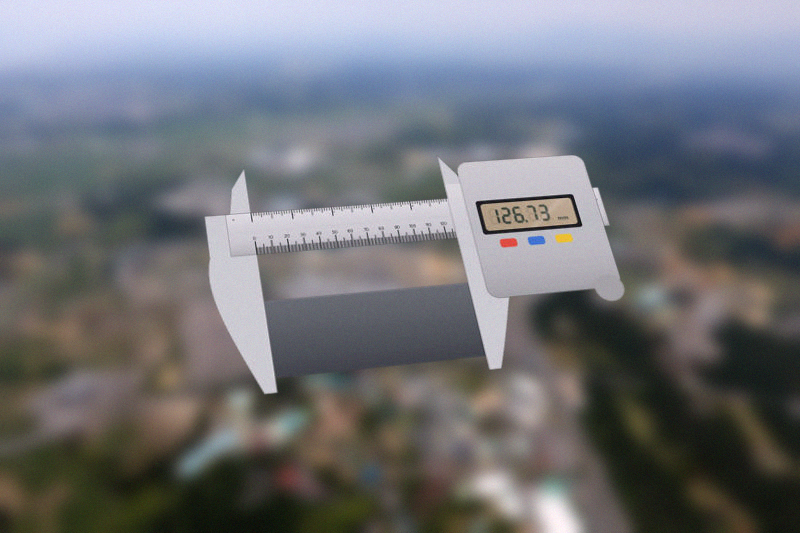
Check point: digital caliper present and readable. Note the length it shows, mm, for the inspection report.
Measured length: 126.73 mm
